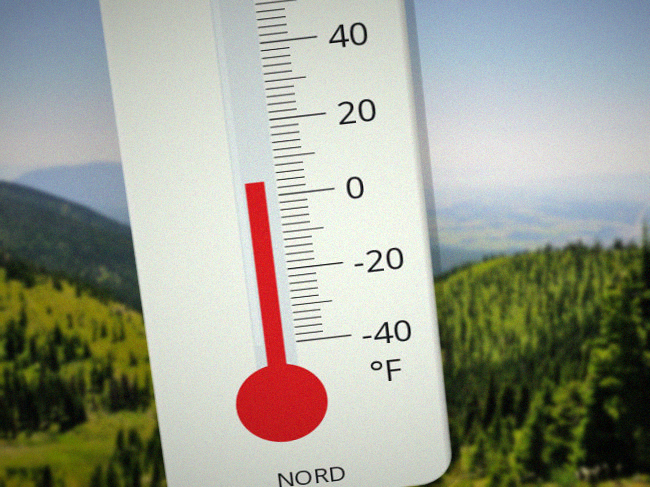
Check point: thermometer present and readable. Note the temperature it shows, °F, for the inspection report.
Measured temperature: 4 °F
